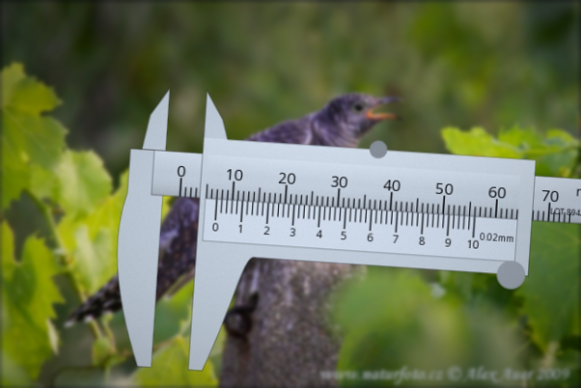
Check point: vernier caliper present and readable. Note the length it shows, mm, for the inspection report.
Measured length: 7.0 mm
